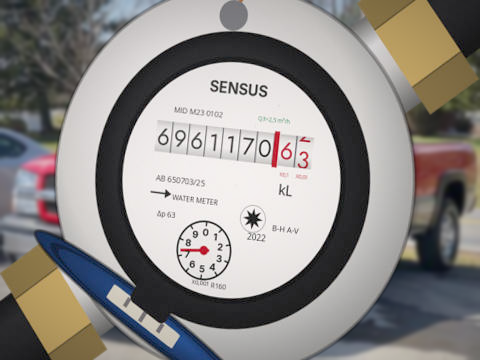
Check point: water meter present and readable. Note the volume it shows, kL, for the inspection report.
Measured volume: 6961170.627 kL
